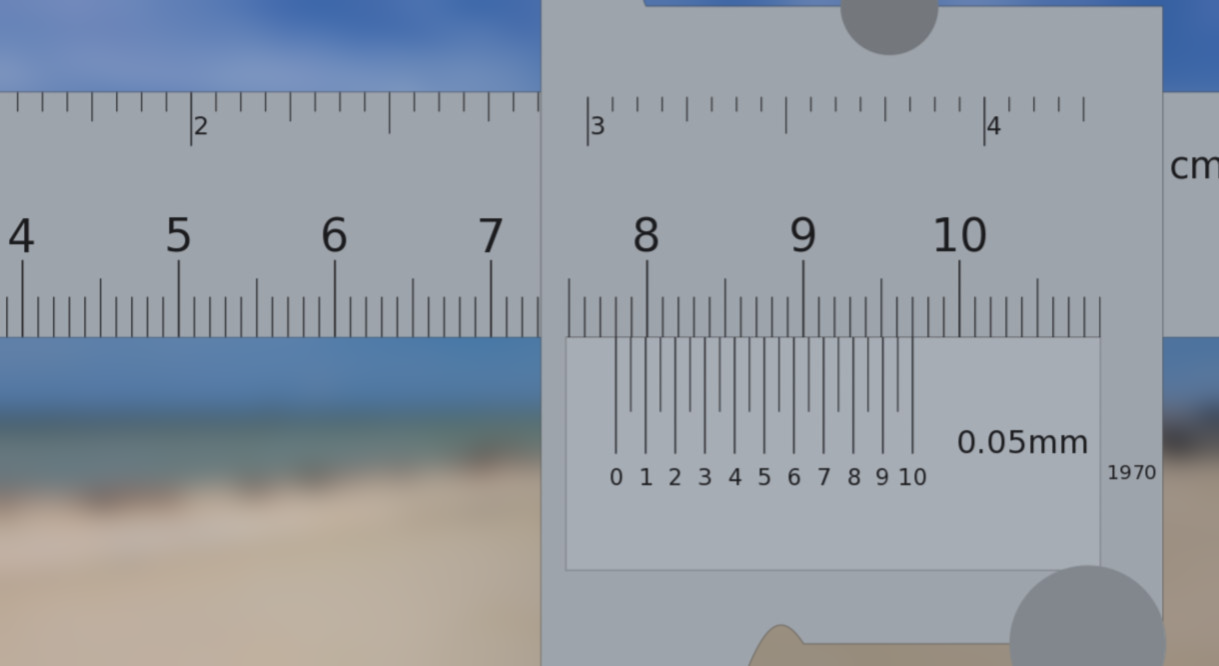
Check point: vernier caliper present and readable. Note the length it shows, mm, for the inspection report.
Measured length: 78.0 mm
